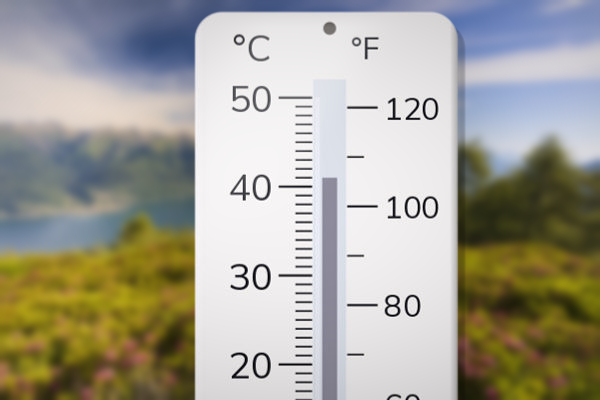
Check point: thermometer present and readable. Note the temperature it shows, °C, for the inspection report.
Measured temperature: 41 °C
